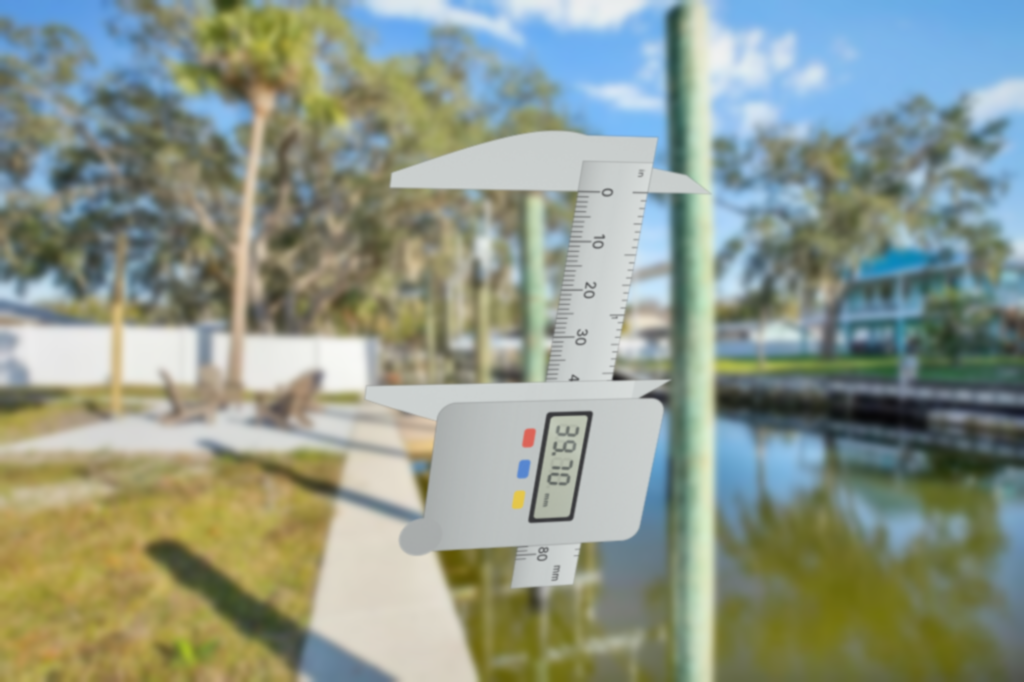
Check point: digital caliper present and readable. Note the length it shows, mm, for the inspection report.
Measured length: 39.70 mm
